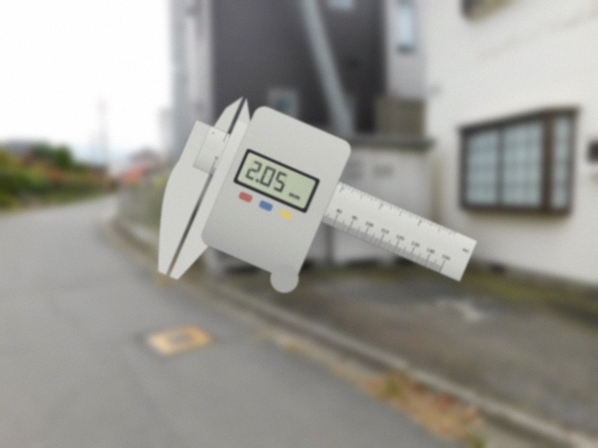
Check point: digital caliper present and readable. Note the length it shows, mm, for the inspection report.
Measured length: 2.05 mm
